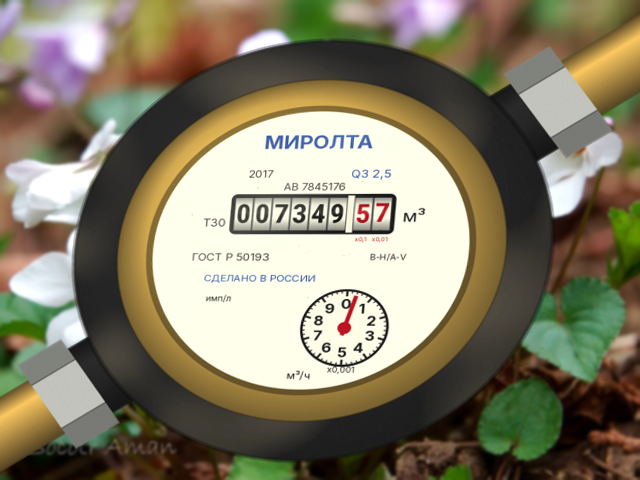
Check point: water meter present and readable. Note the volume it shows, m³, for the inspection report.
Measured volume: 7349.570 m³
